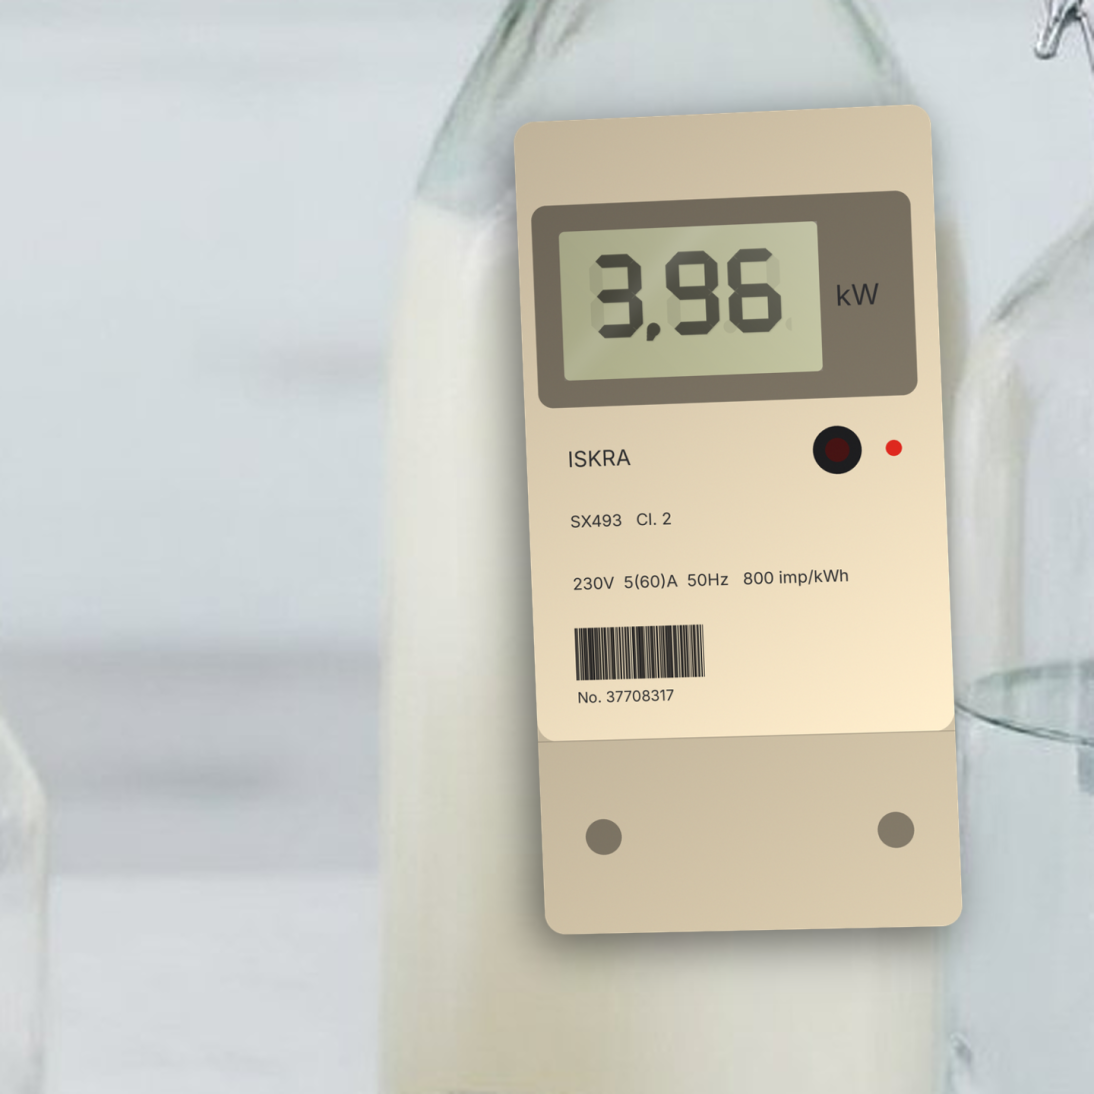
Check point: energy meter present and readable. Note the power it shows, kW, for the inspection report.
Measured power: 3.96 kW
